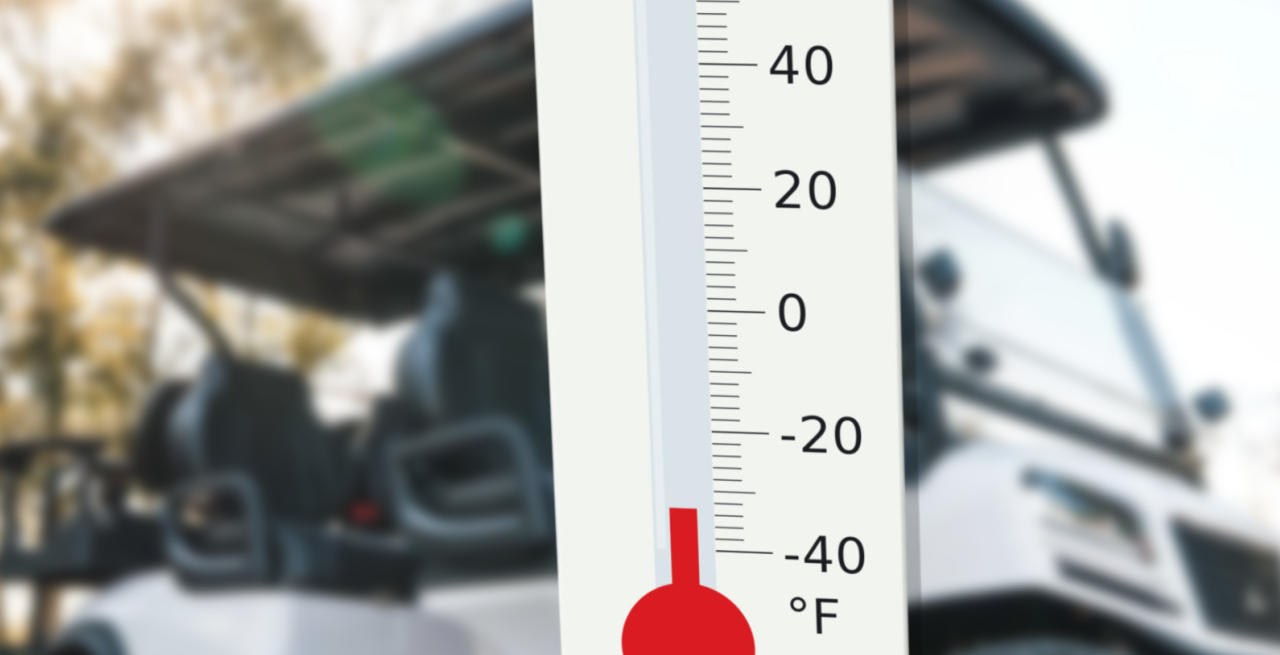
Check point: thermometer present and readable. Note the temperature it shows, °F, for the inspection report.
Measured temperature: -33 °F
